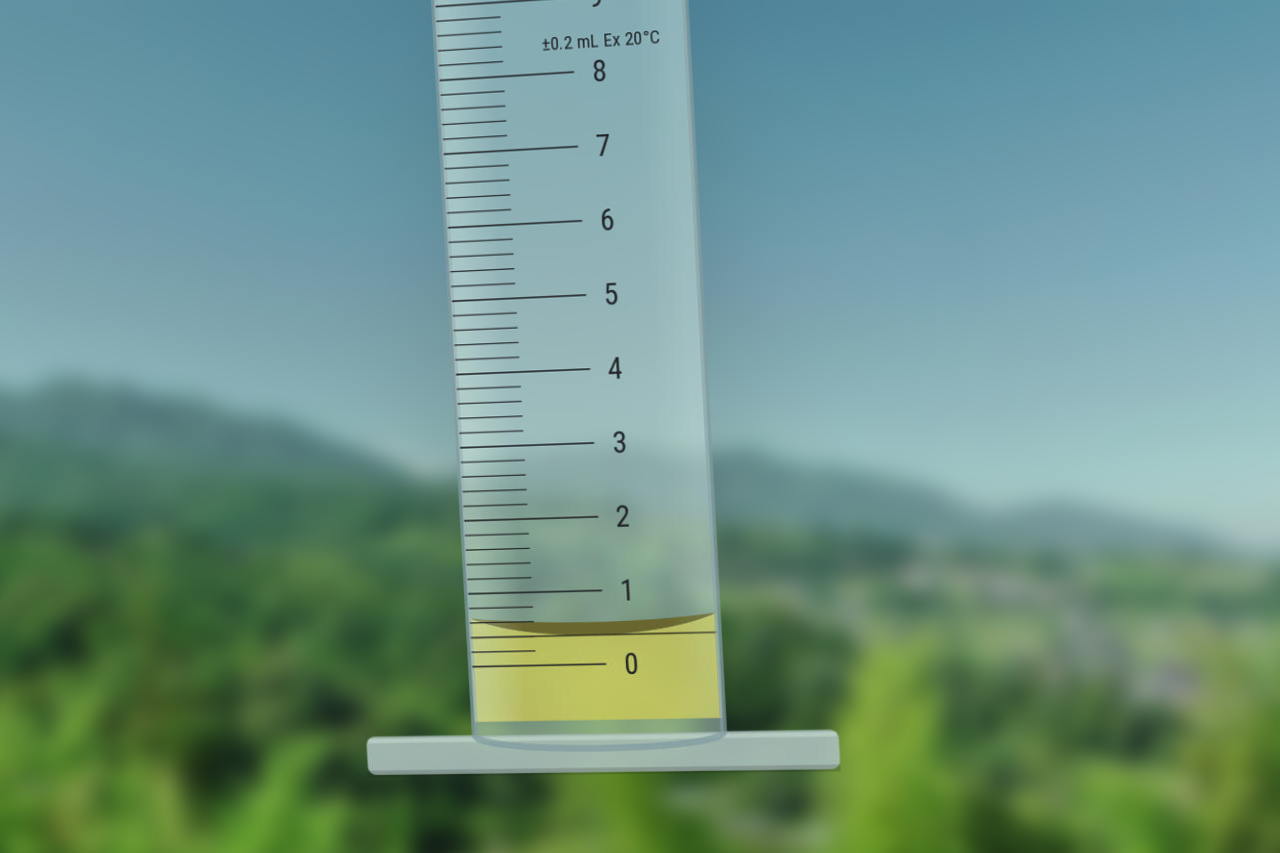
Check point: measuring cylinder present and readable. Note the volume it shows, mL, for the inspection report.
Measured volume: 0.4 mL
